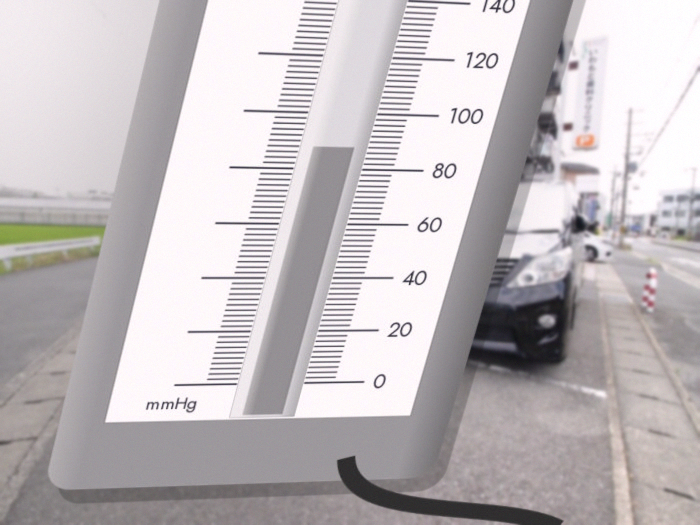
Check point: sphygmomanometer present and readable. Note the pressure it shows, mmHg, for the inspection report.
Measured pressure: 88 mmHg
